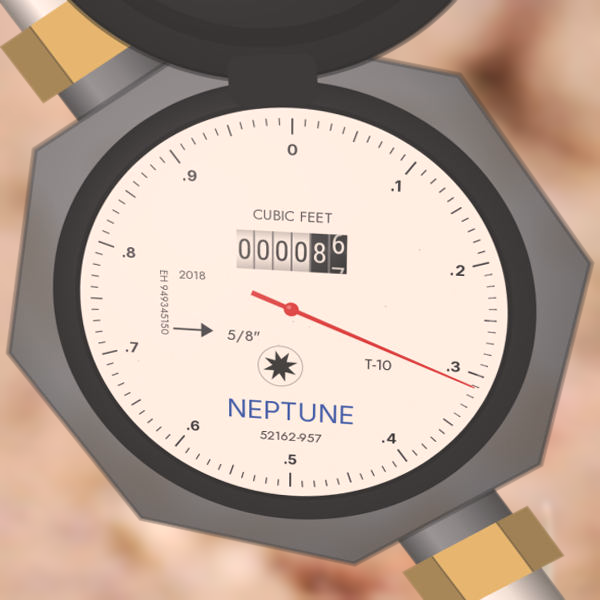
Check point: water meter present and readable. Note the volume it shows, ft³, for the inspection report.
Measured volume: 86.31 ft³
